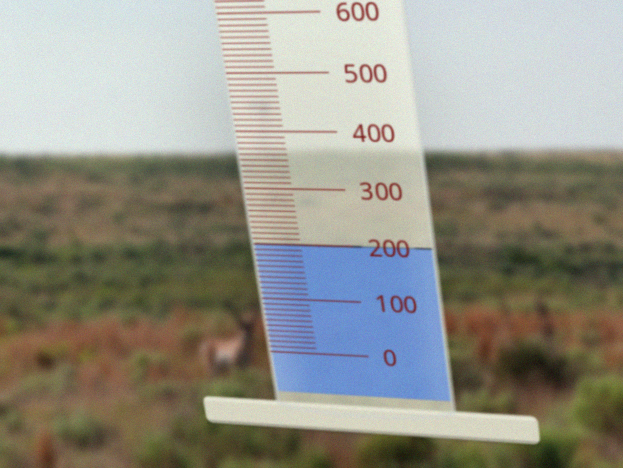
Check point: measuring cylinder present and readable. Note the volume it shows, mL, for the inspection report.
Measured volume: 200 mL
